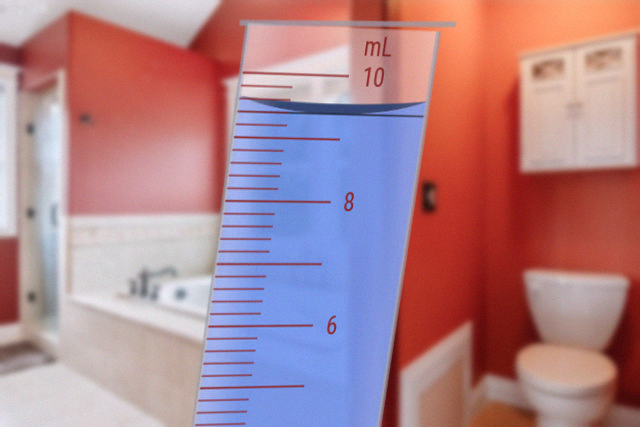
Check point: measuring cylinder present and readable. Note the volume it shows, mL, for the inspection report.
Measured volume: 9.4 mL
